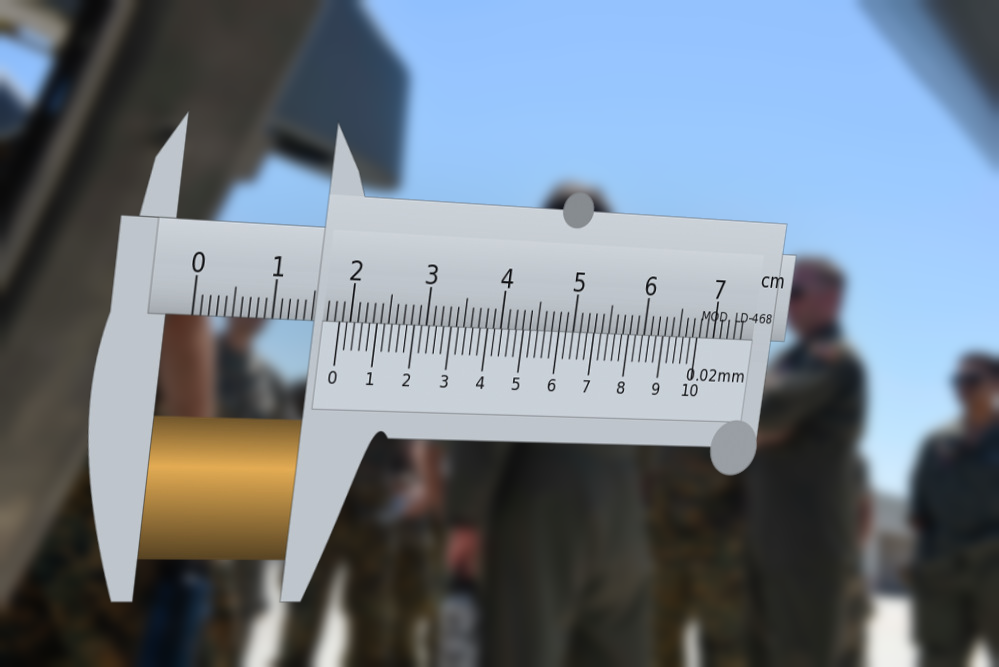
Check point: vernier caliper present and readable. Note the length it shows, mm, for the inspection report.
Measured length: 18.6 mm
